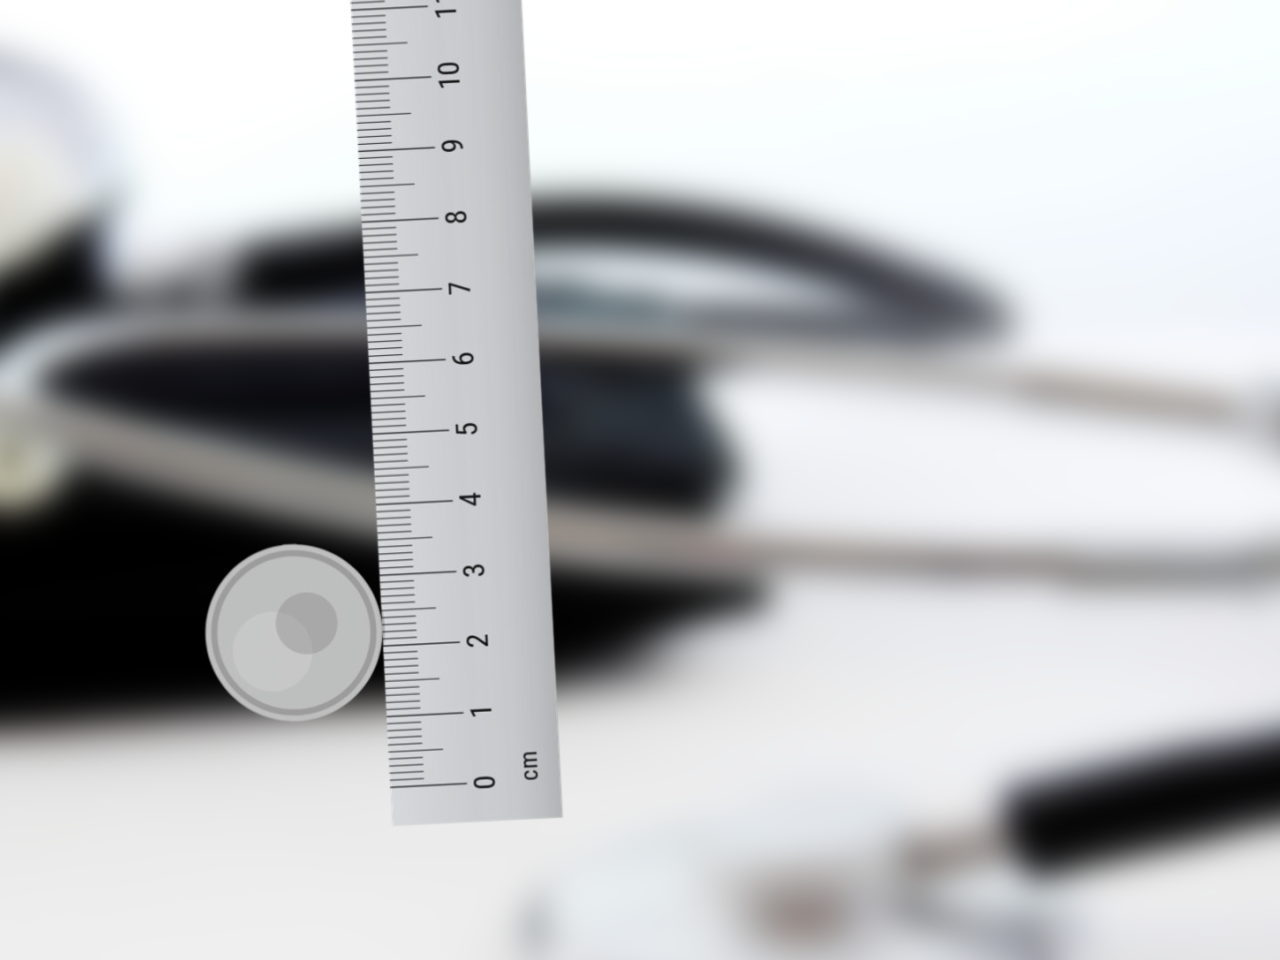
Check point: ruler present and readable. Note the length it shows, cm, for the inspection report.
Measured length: 2.5 cm
